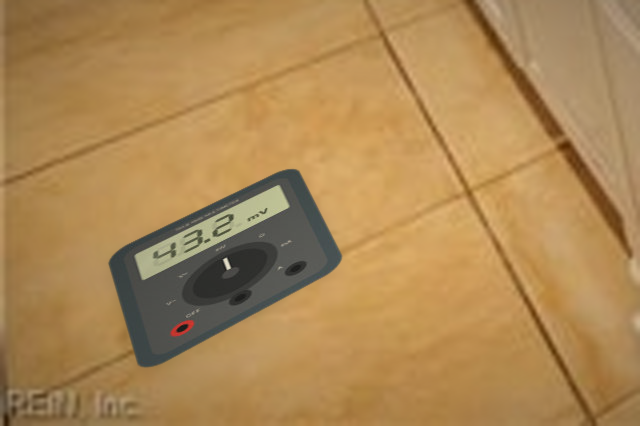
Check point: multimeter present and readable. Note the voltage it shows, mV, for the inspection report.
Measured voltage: 43.2 mV
